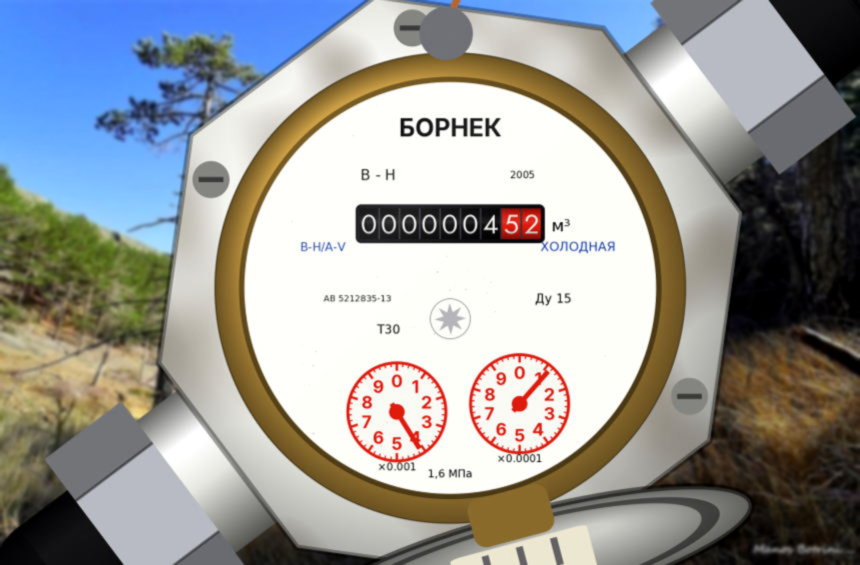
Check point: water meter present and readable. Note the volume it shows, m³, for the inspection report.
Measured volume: 4.5241 m³
